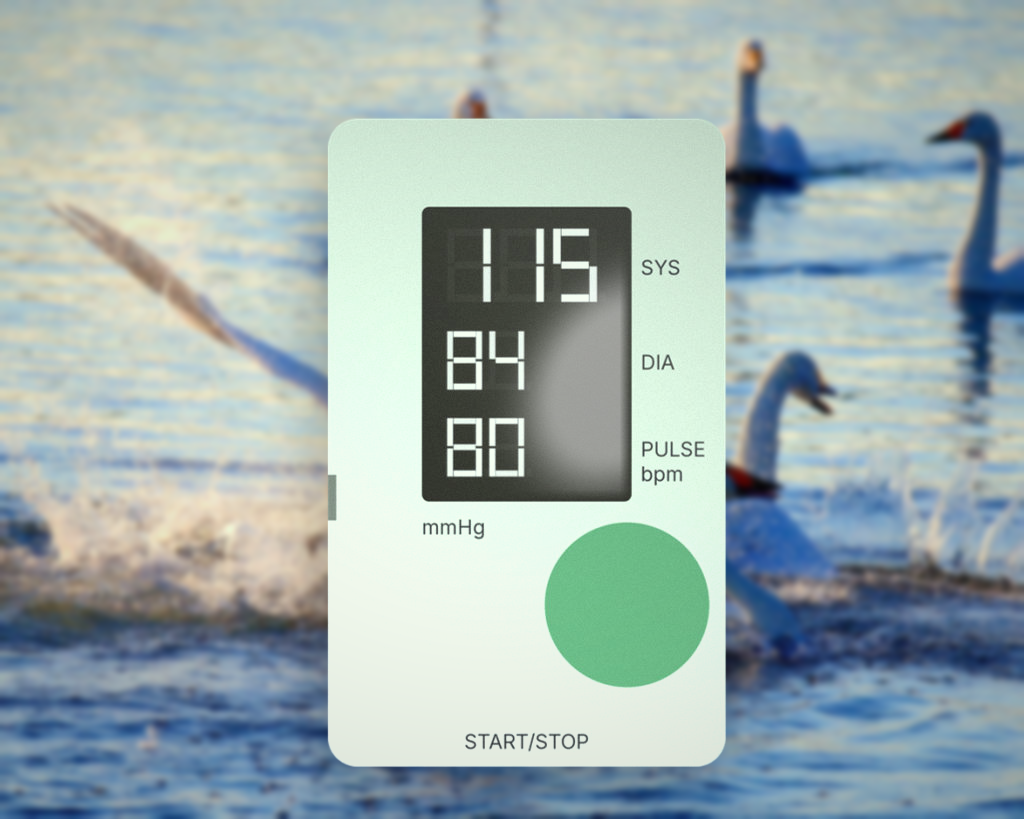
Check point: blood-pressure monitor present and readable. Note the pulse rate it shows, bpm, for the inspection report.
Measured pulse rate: 80 bpm
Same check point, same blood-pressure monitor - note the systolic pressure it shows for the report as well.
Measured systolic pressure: 115 mmHg
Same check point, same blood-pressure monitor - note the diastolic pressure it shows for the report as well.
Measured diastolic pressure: 84 mmHg
